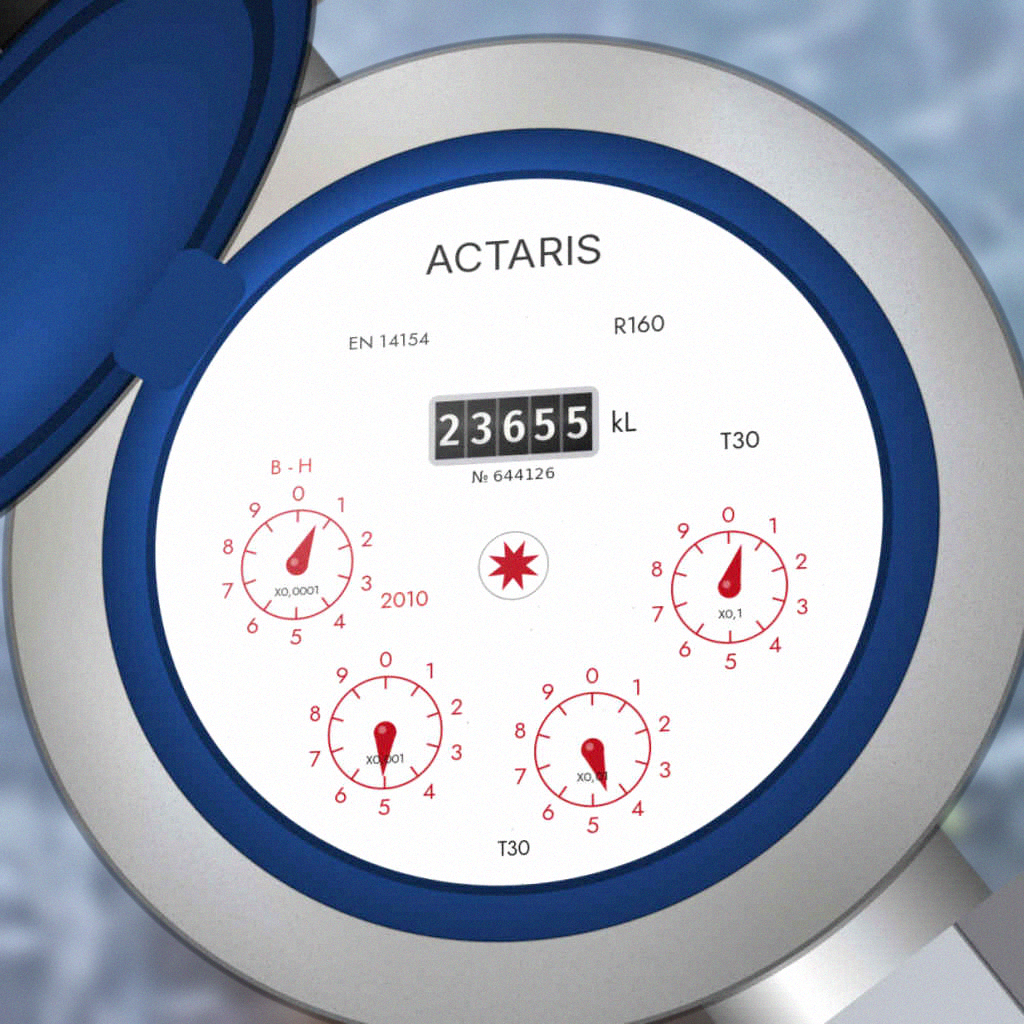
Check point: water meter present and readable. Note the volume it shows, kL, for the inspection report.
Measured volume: 23655.0450 kL
